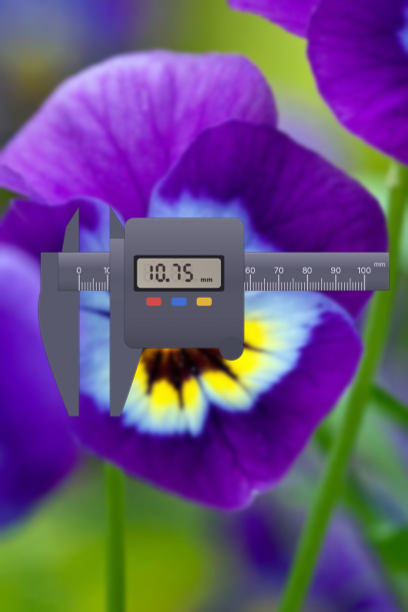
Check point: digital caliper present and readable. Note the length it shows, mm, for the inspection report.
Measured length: 10.75 mm
